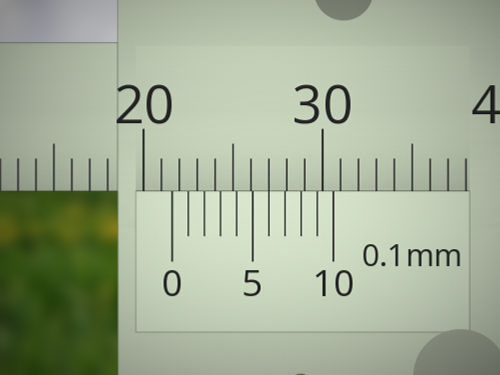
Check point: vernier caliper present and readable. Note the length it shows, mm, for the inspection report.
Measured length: 21.6 mm
